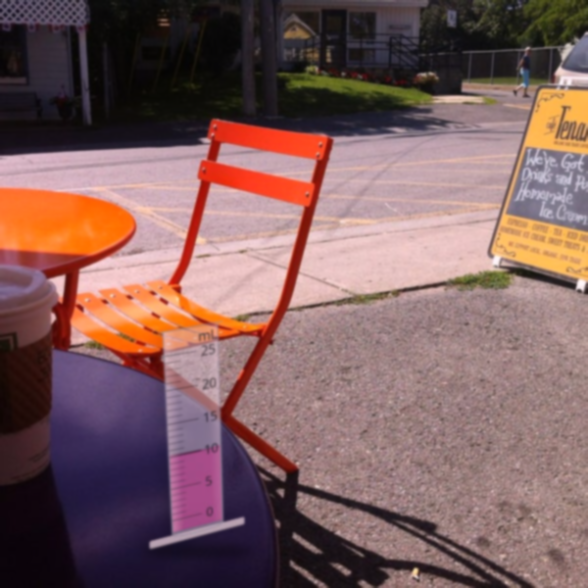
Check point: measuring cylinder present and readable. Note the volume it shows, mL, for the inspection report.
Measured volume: 10 mL
